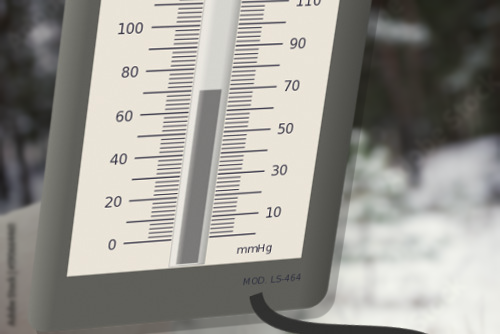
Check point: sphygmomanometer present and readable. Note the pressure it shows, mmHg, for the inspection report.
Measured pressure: 70 mmHg
